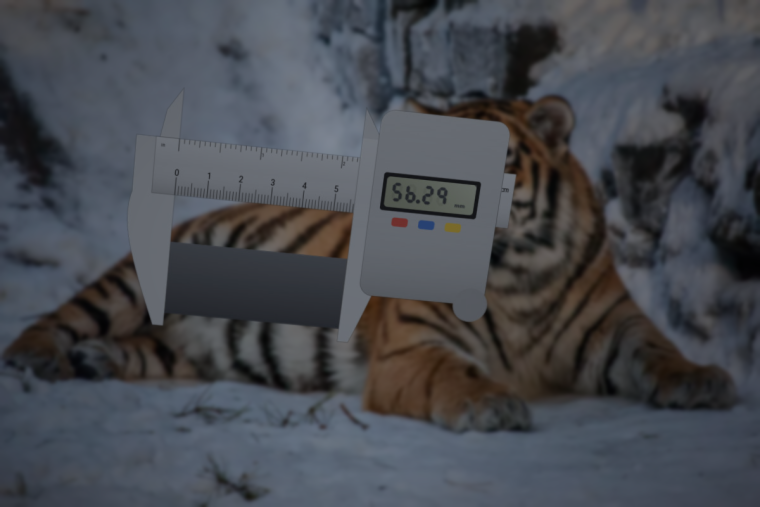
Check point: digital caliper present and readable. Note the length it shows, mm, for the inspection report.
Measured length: 56.29 mm
